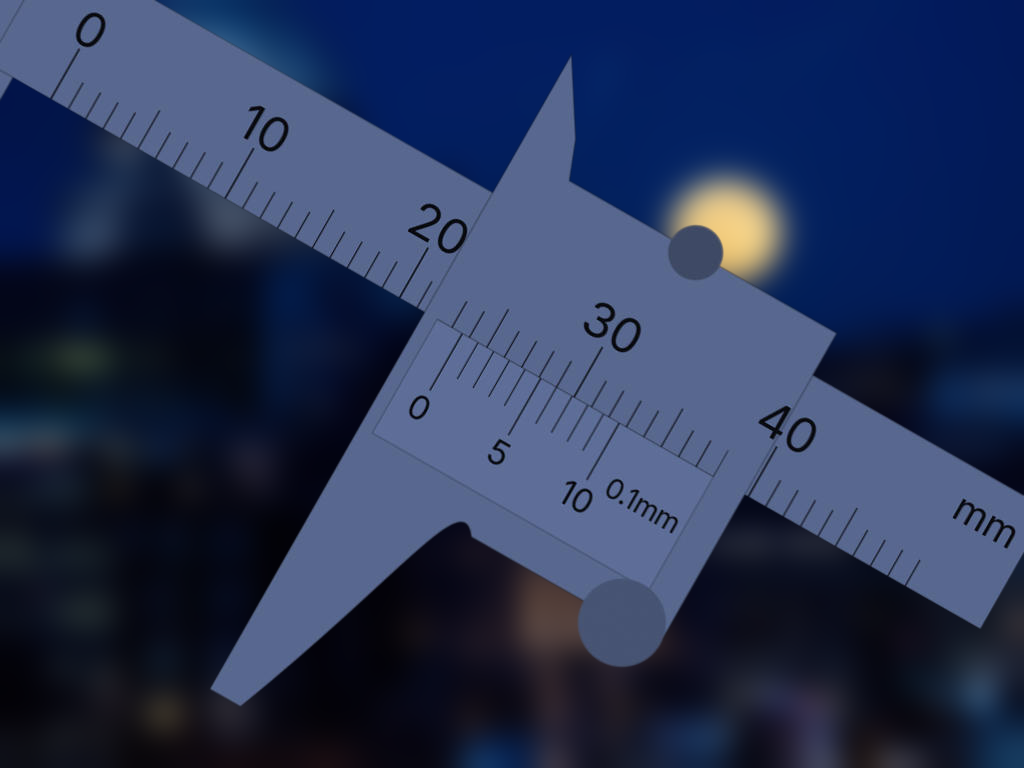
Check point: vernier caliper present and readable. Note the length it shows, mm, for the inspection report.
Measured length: 23.6 mm
